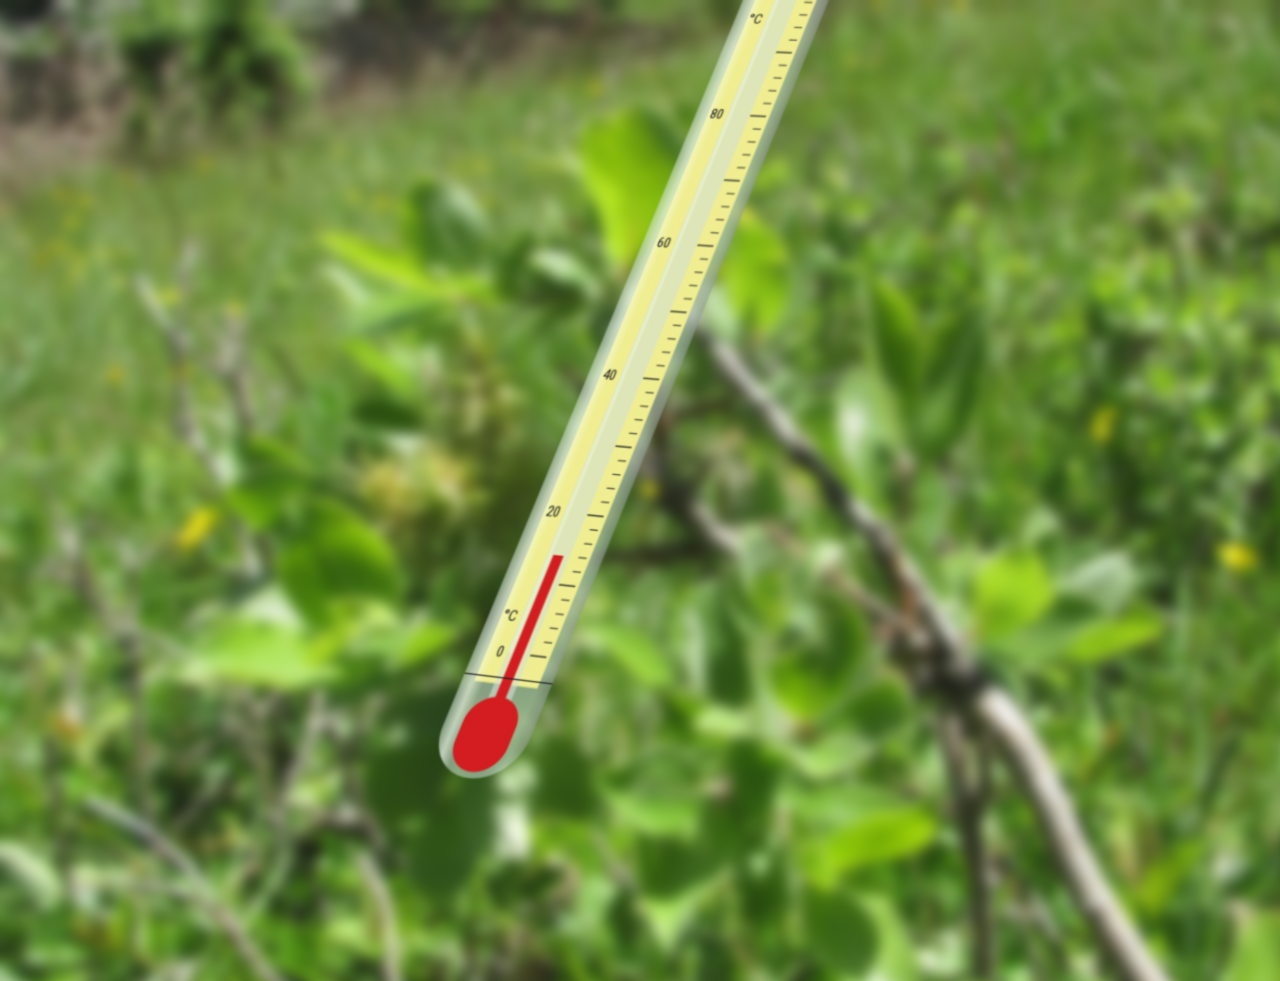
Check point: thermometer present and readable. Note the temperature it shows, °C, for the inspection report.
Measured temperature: 14 °C
